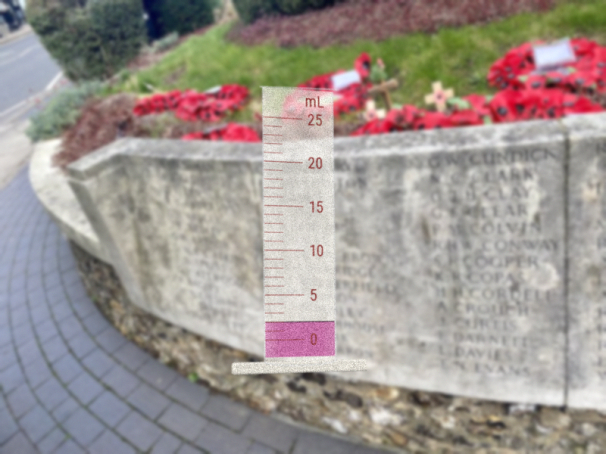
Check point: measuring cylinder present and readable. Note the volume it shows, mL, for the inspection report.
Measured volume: 2 mL
